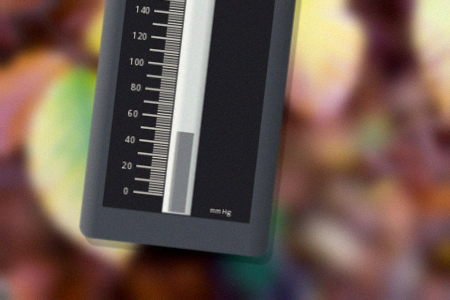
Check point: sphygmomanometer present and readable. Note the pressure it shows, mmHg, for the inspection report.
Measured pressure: 50 mmHg
